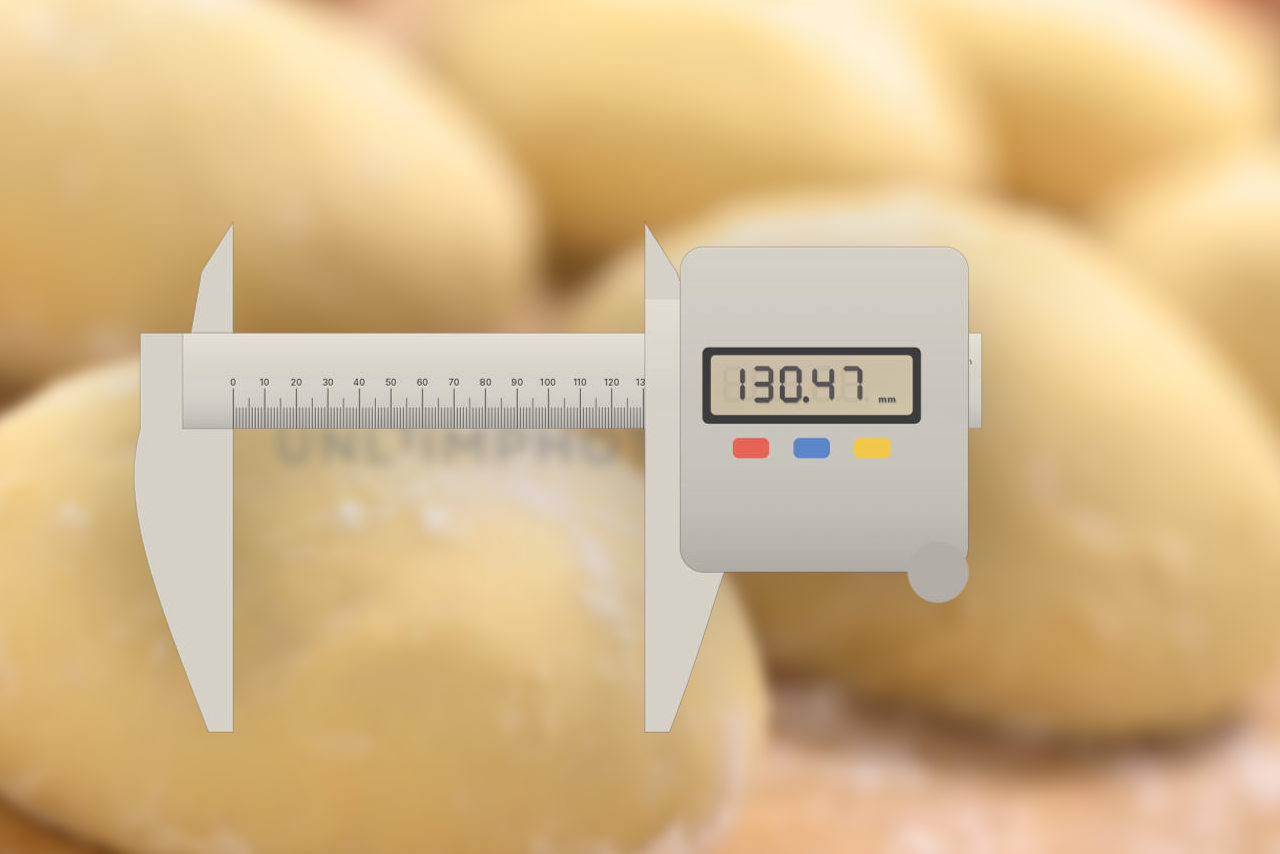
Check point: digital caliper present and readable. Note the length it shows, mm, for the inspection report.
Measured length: 130.47 mm
